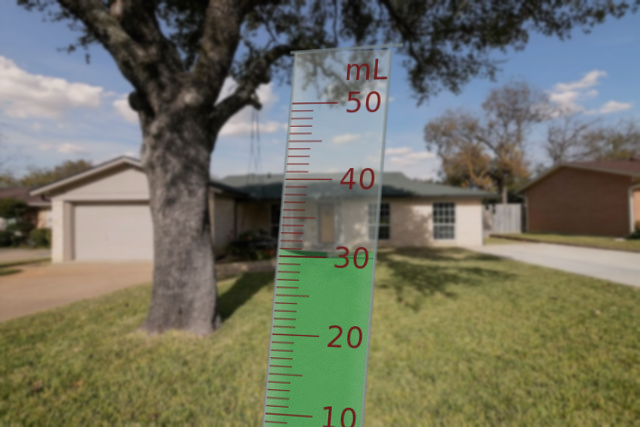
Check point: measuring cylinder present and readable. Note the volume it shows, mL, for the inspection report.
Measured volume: 30 mL
